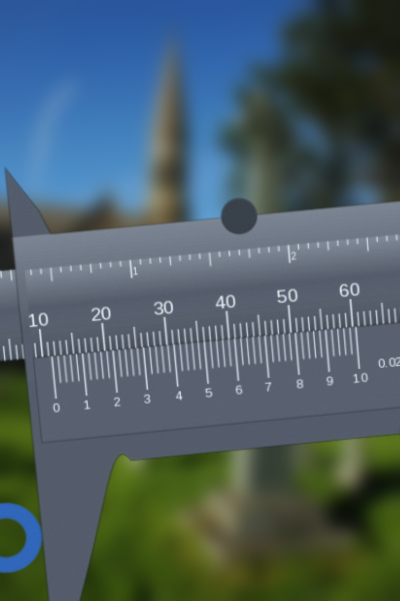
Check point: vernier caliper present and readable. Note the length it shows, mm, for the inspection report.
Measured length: 11.5 mm
